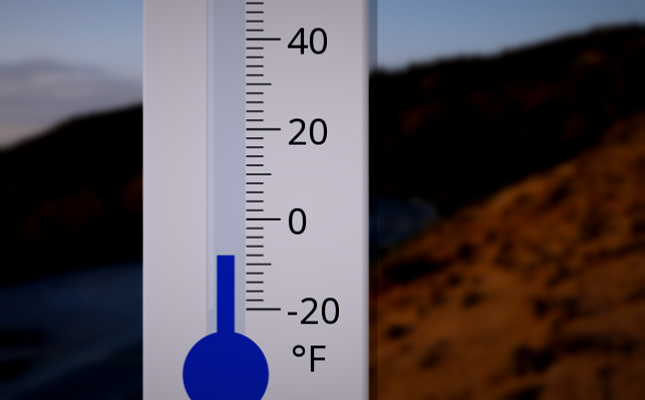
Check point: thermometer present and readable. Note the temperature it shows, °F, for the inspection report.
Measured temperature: -8 °F
